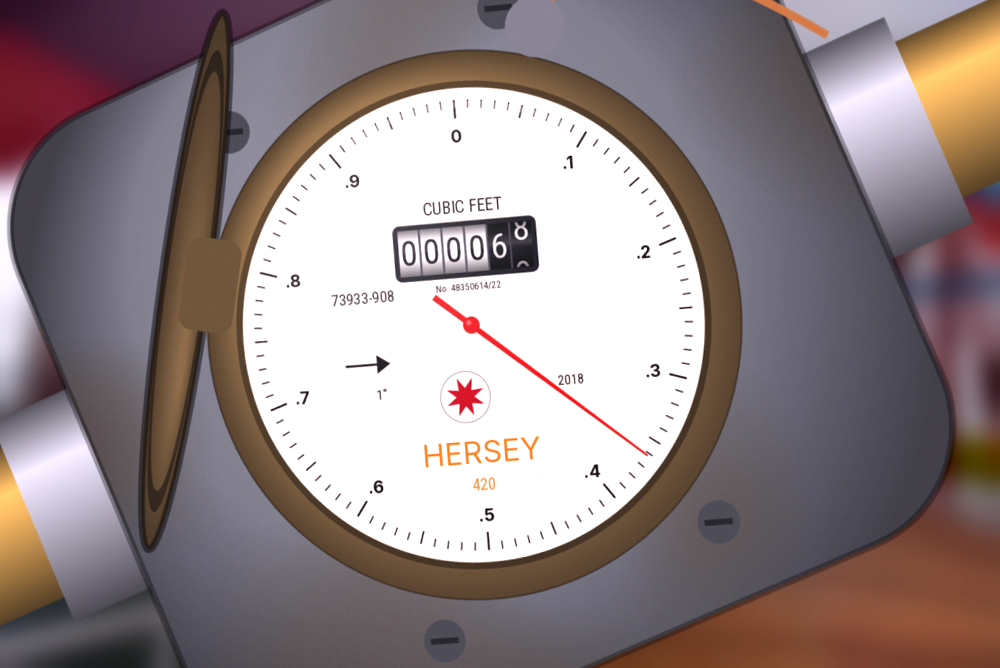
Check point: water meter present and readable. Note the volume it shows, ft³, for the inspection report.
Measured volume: 68.36 ft³
